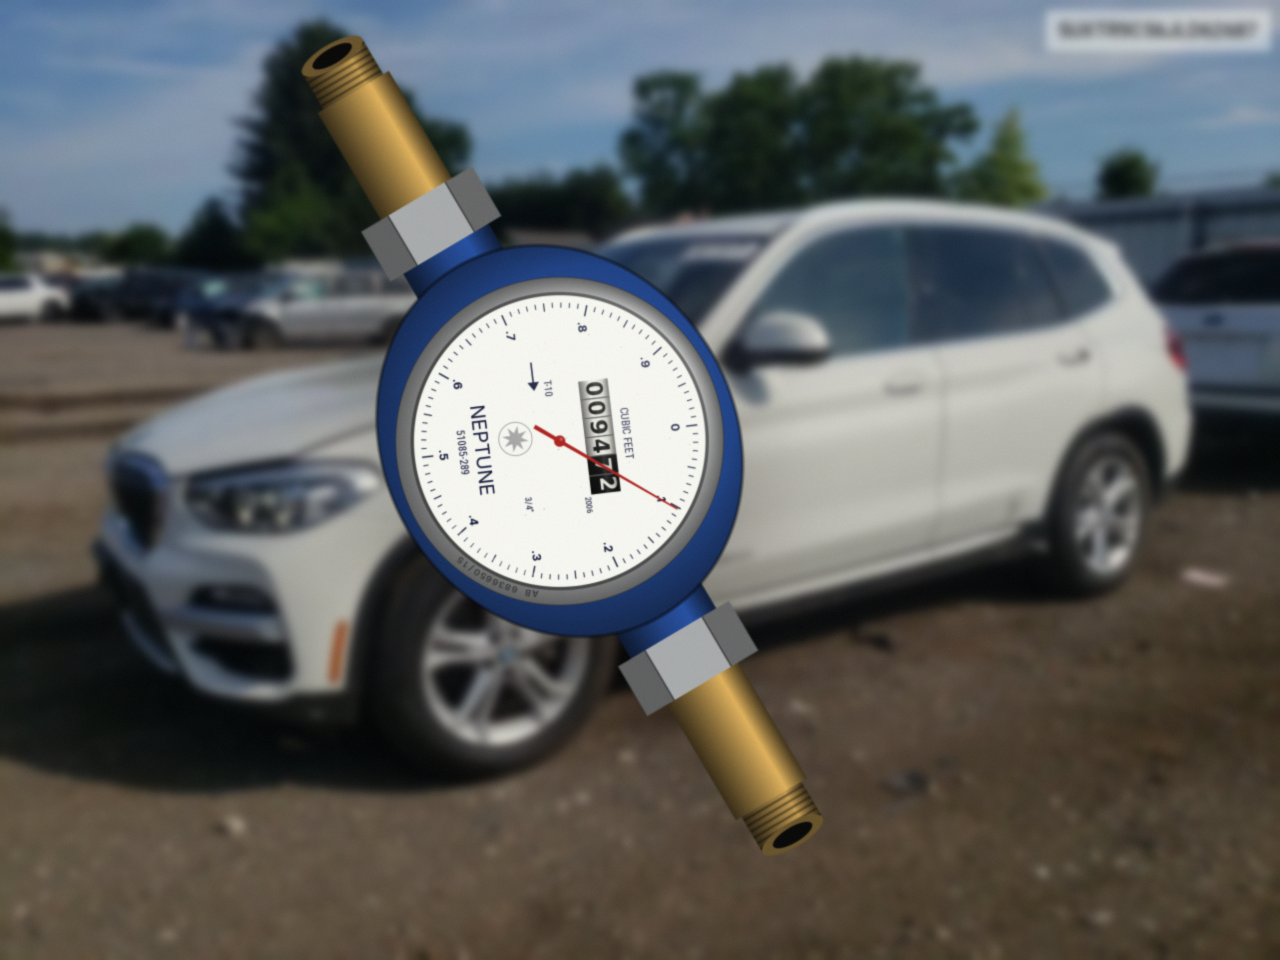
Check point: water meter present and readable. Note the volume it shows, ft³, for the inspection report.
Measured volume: 9472.10 ft³
